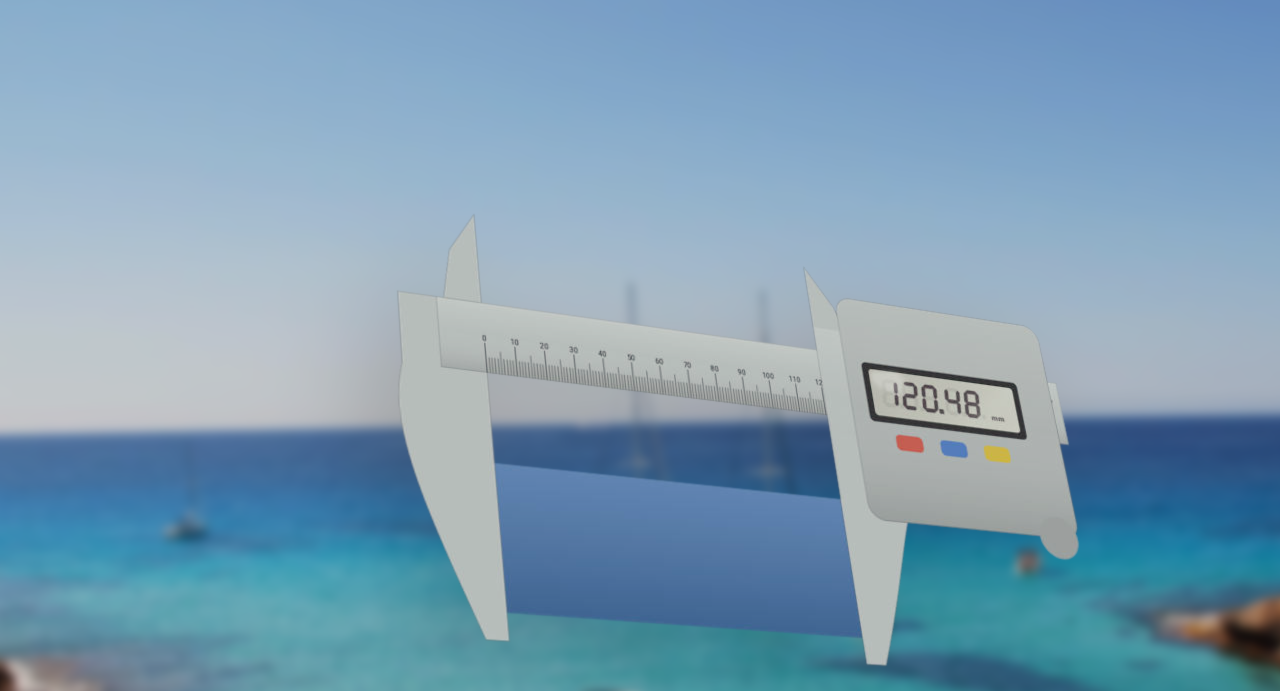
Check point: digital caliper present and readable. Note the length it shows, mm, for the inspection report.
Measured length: 120.48 mm
